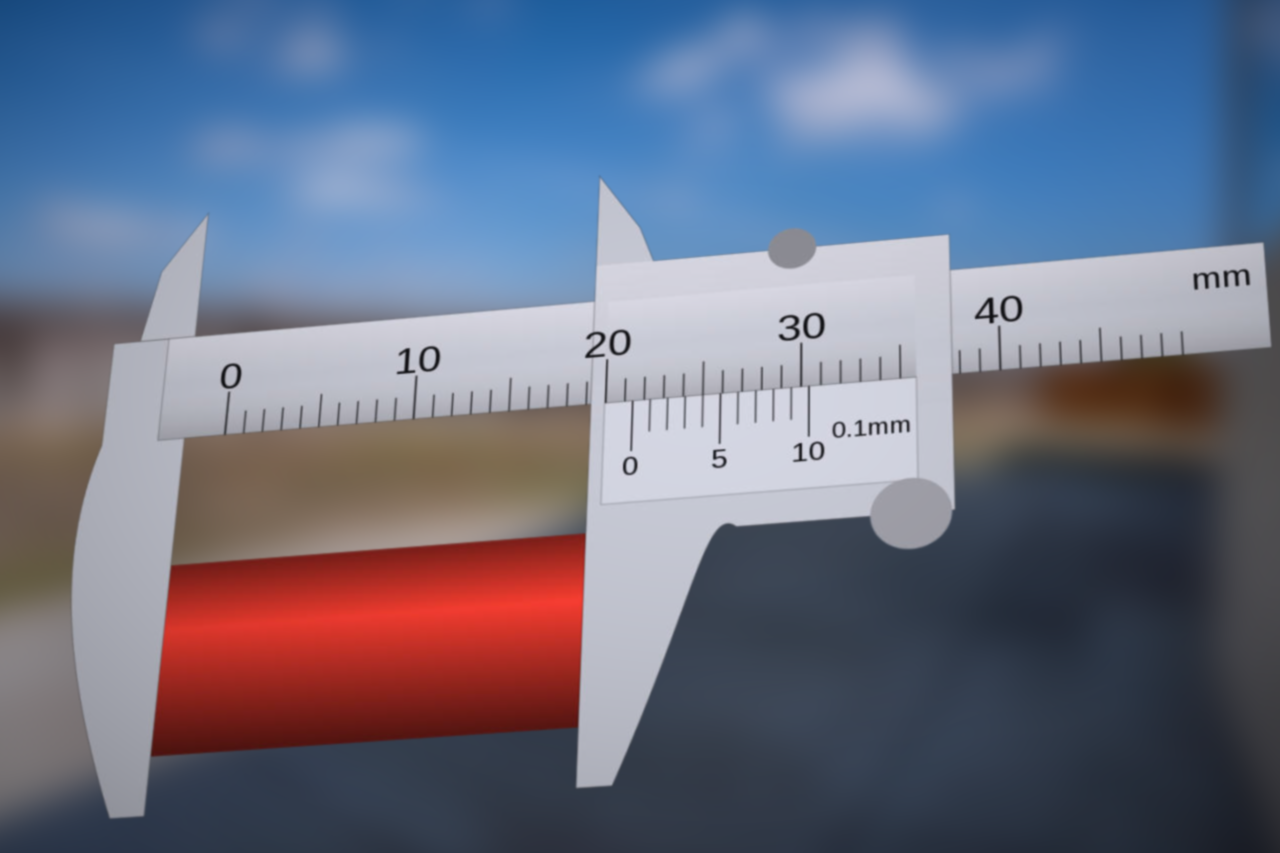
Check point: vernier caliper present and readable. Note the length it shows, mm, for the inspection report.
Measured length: 21.4 mm
